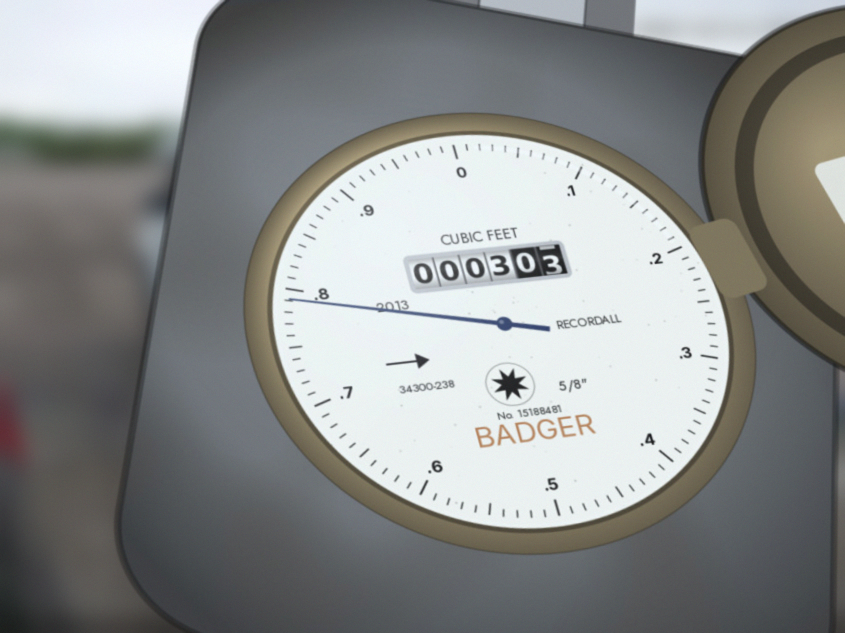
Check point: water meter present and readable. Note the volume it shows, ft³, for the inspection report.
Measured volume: 302.79 ft³
